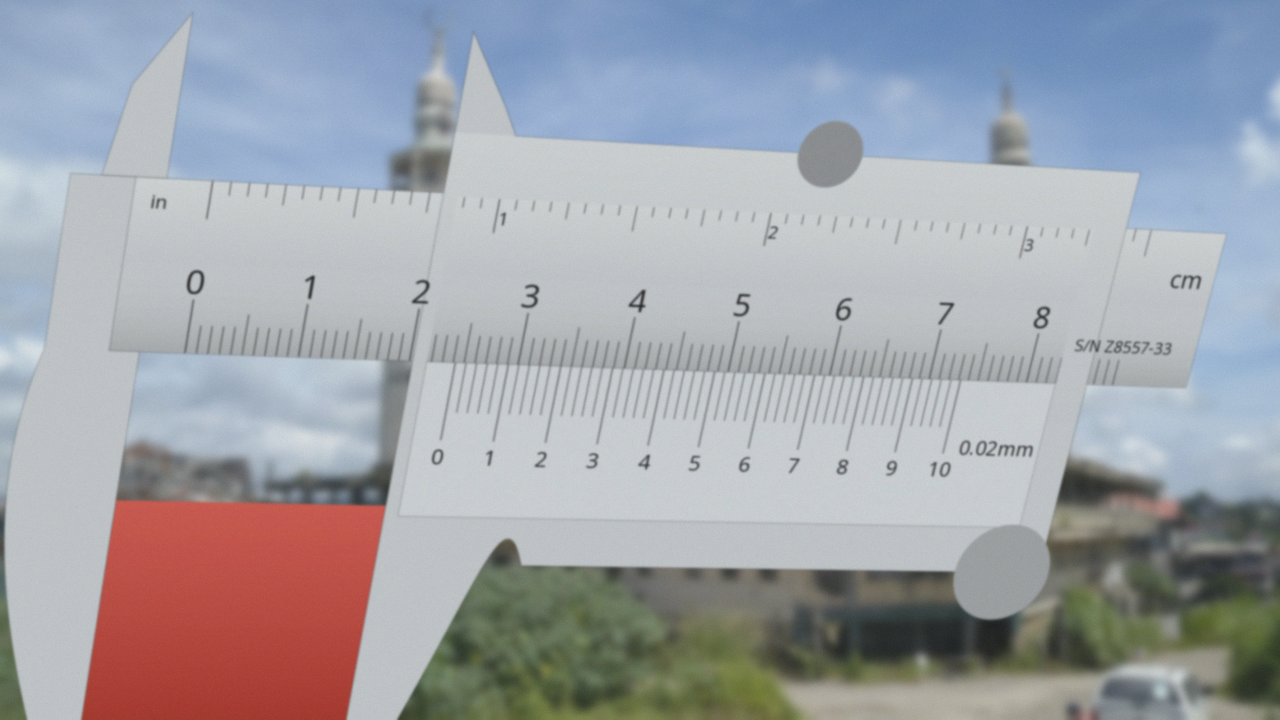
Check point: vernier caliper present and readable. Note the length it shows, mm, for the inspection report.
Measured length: 24.2 mm
